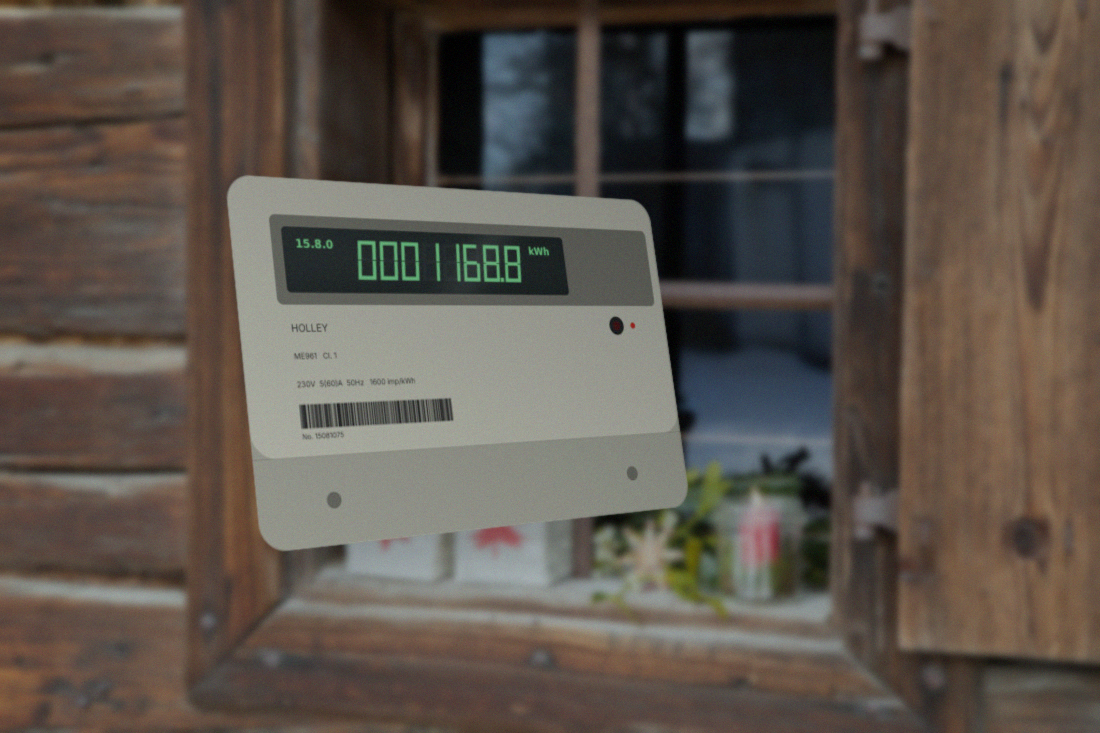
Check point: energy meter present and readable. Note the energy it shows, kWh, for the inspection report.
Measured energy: 1168.8 kWh
